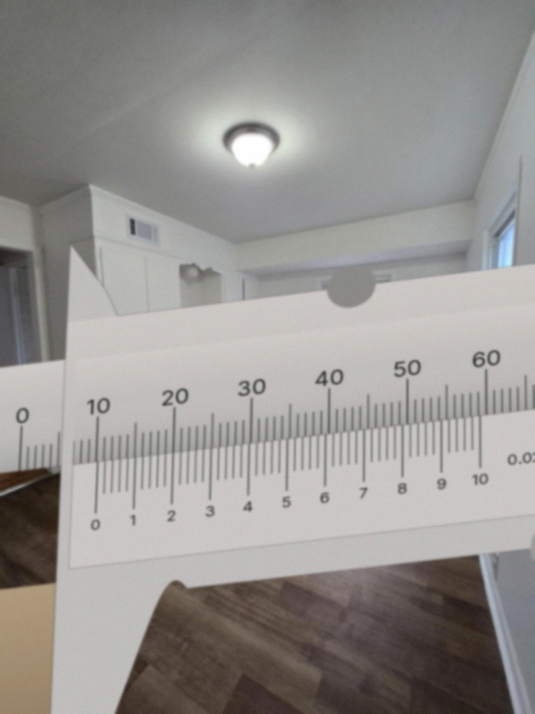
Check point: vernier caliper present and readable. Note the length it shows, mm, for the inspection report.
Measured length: 10.2 mm
